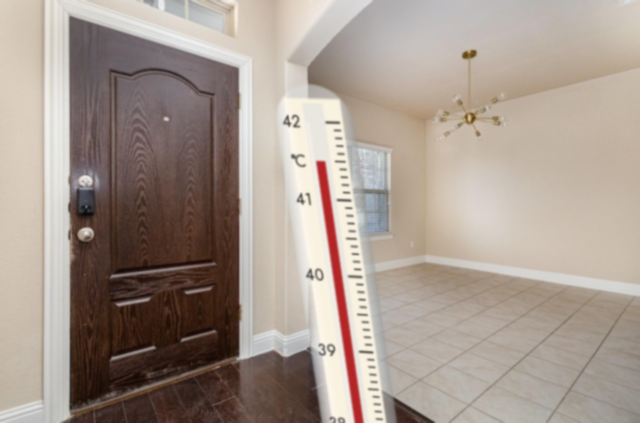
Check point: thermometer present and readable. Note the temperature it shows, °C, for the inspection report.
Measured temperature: 41.5 °C
